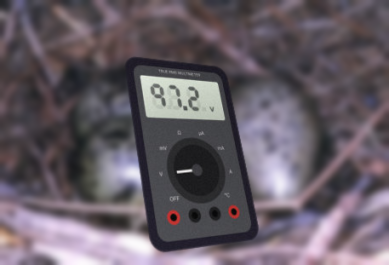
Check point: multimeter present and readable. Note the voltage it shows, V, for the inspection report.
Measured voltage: 97.2 V
